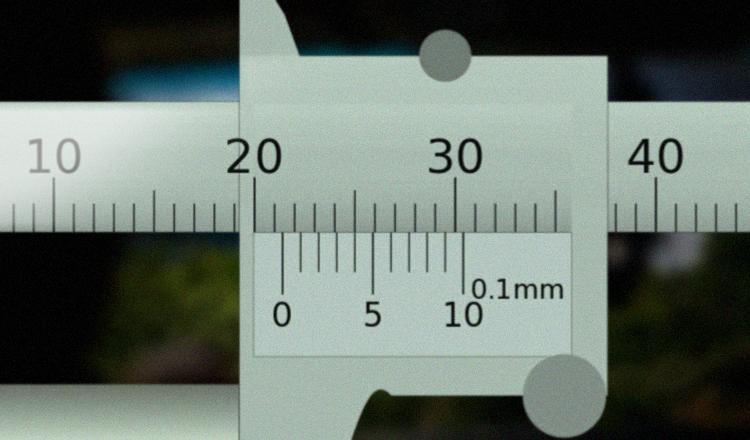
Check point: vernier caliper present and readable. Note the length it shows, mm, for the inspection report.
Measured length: 21.4 mm
